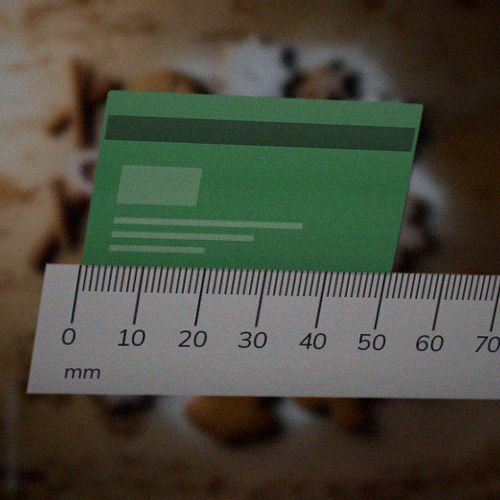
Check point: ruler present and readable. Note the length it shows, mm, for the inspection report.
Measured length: 51 mm
